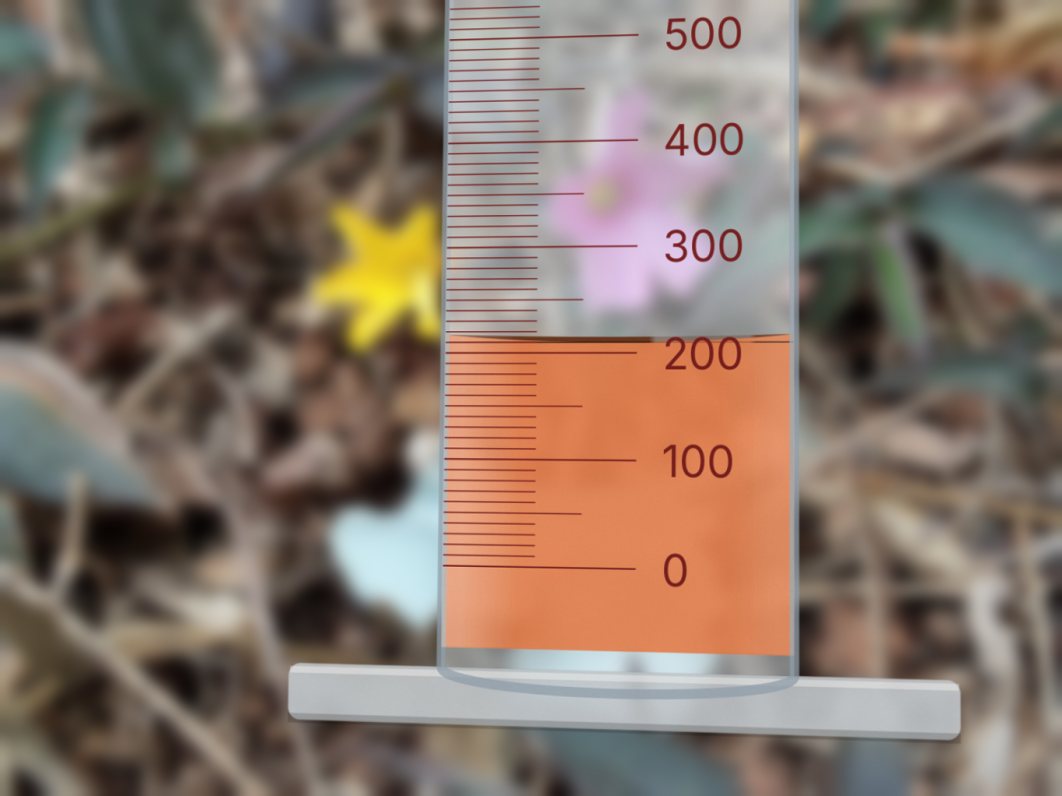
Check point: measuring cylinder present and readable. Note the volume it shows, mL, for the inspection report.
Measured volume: 210 mL
